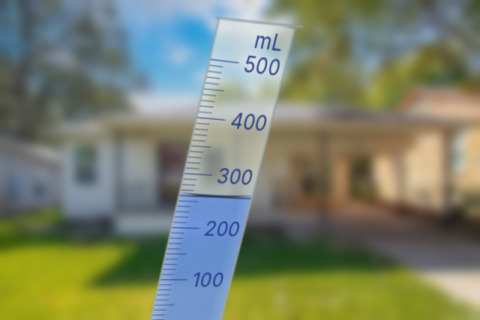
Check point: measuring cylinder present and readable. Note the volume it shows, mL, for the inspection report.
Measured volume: 260 mL
